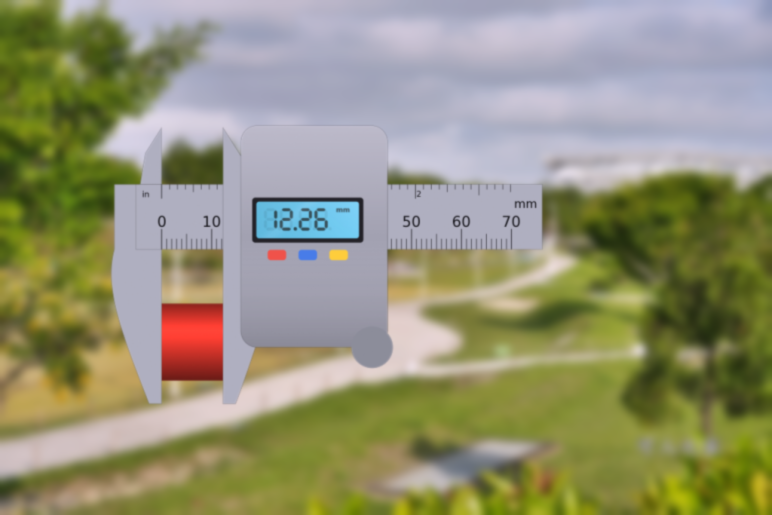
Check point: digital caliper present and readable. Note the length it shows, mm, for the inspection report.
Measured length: 12.26 mm
